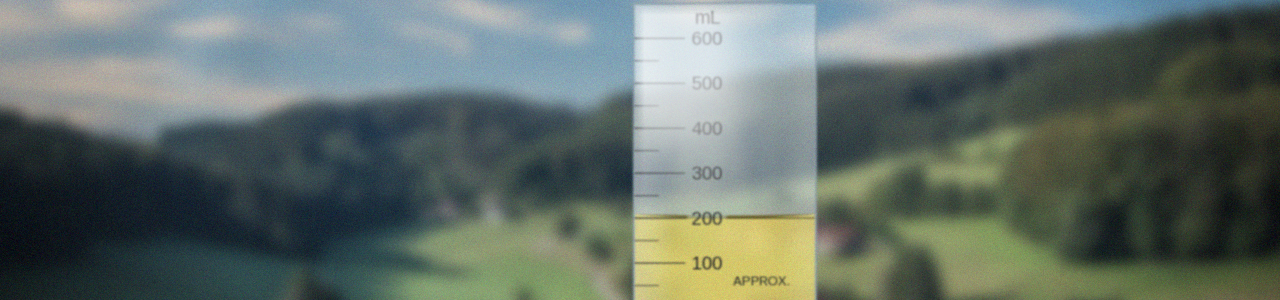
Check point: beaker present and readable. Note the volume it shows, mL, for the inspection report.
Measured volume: 200 mL
